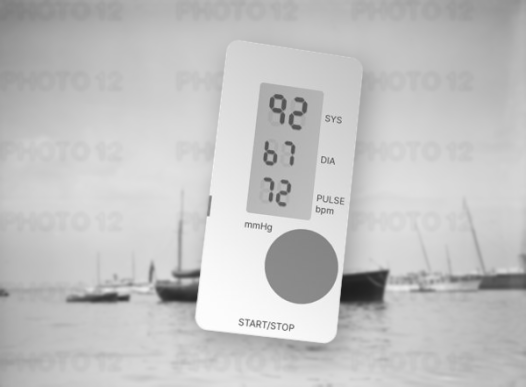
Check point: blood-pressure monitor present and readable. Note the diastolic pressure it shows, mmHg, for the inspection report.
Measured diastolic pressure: 67 mmHg
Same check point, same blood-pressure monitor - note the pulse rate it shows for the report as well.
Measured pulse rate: 72 bpm
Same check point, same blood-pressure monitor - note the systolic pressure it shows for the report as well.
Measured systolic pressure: 92 mmHg
